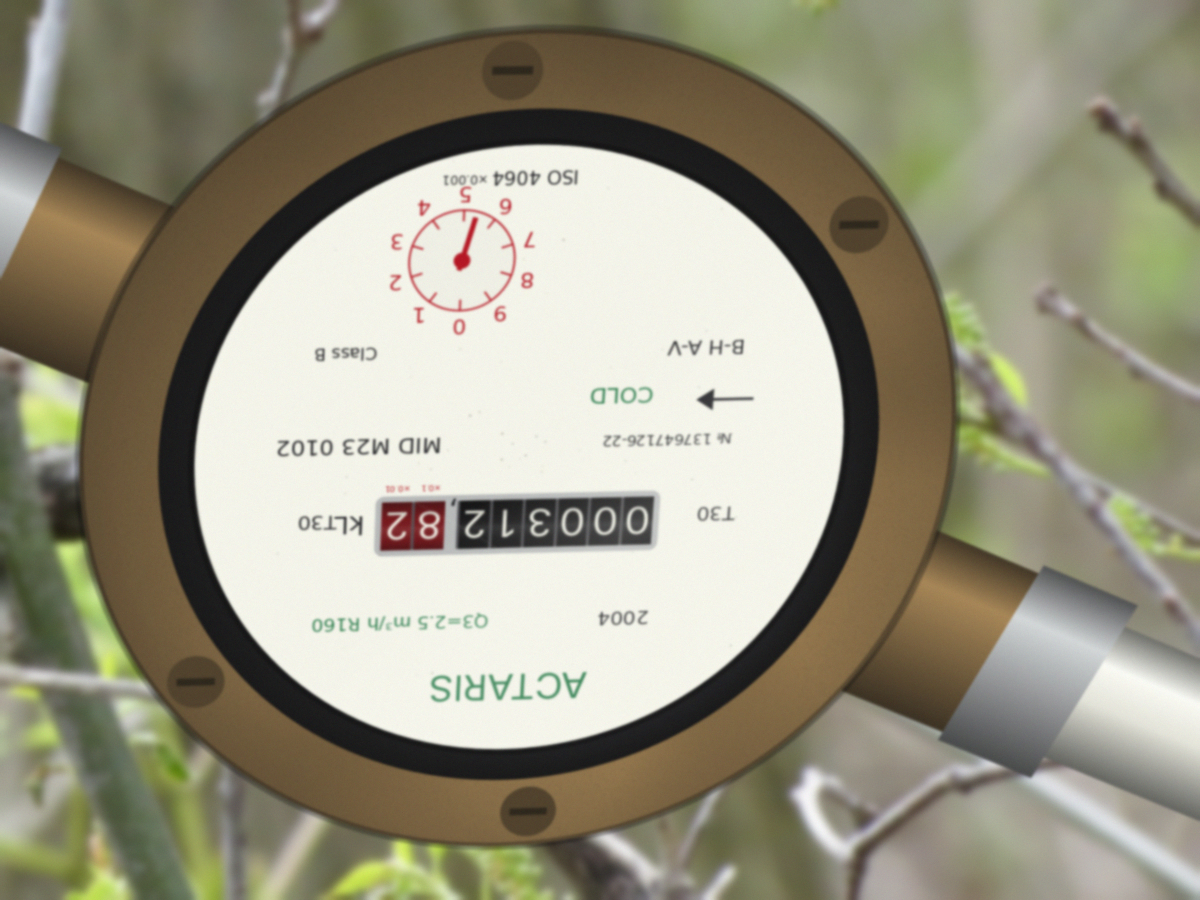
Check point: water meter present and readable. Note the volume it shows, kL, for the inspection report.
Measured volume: 312.825 kL
